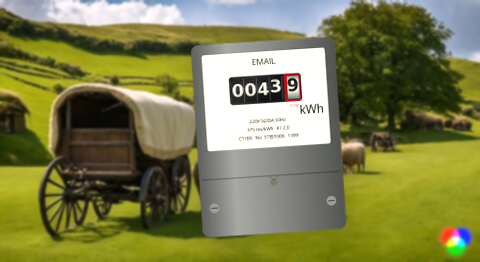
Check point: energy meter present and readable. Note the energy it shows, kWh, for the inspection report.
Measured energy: 43.9 kWh
